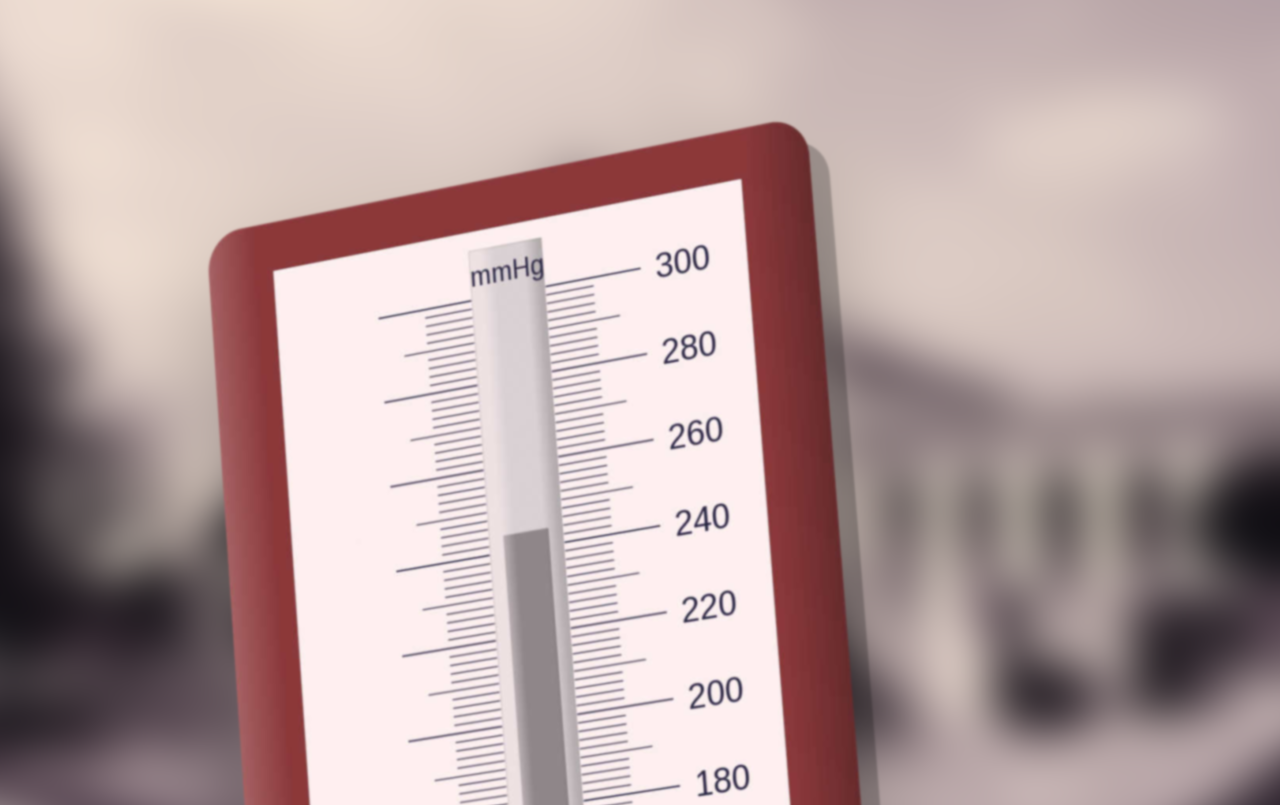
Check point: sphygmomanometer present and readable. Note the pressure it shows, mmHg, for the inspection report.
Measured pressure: 244 mmHg
